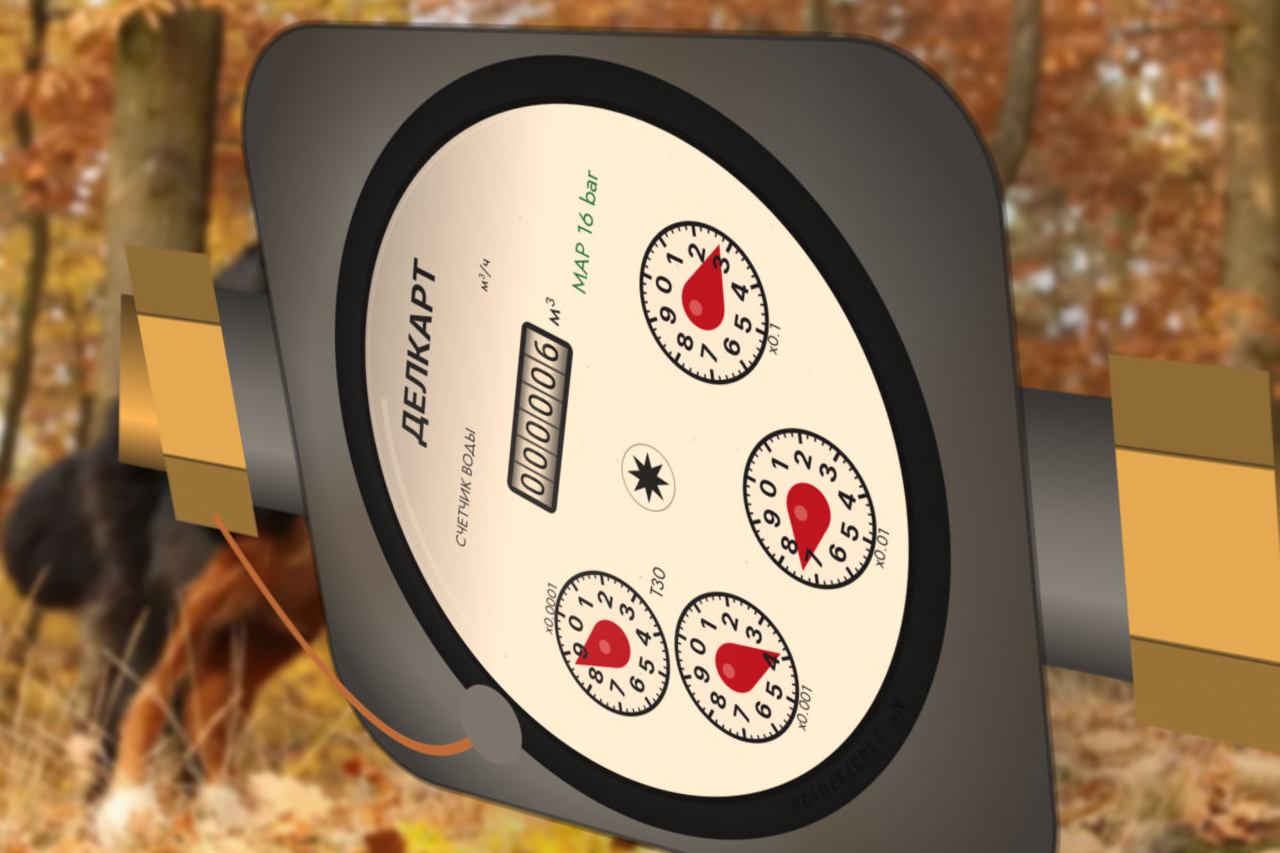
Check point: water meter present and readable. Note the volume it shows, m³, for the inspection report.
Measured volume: 6.2738 m³
